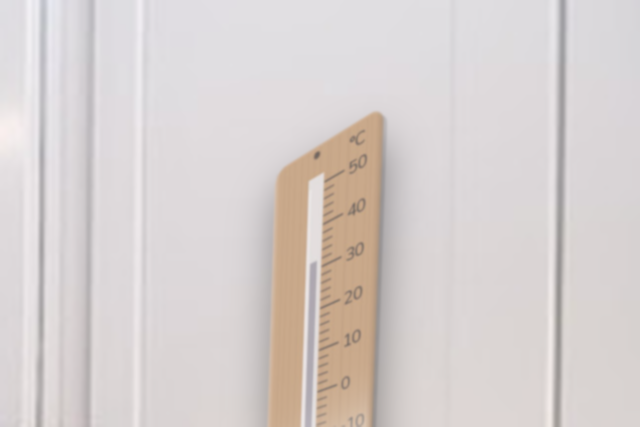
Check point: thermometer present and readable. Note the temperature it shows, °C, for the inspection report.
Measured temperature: 32 °C
